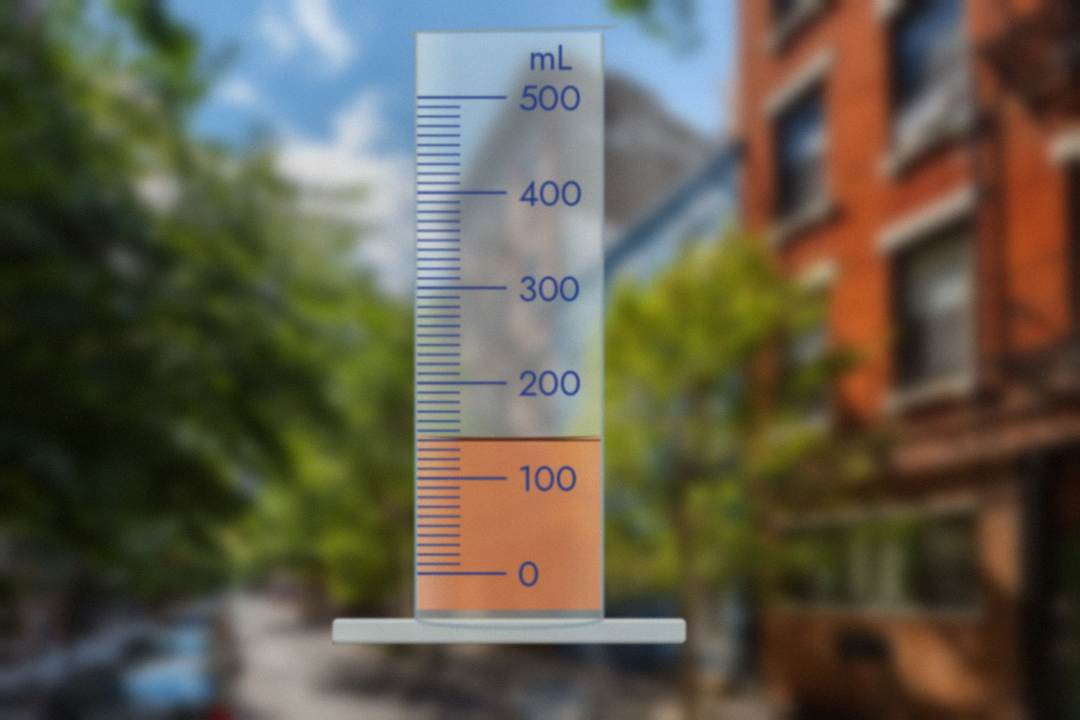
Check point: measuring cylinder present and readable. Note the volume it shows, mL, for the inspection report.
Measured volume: 140 mL
